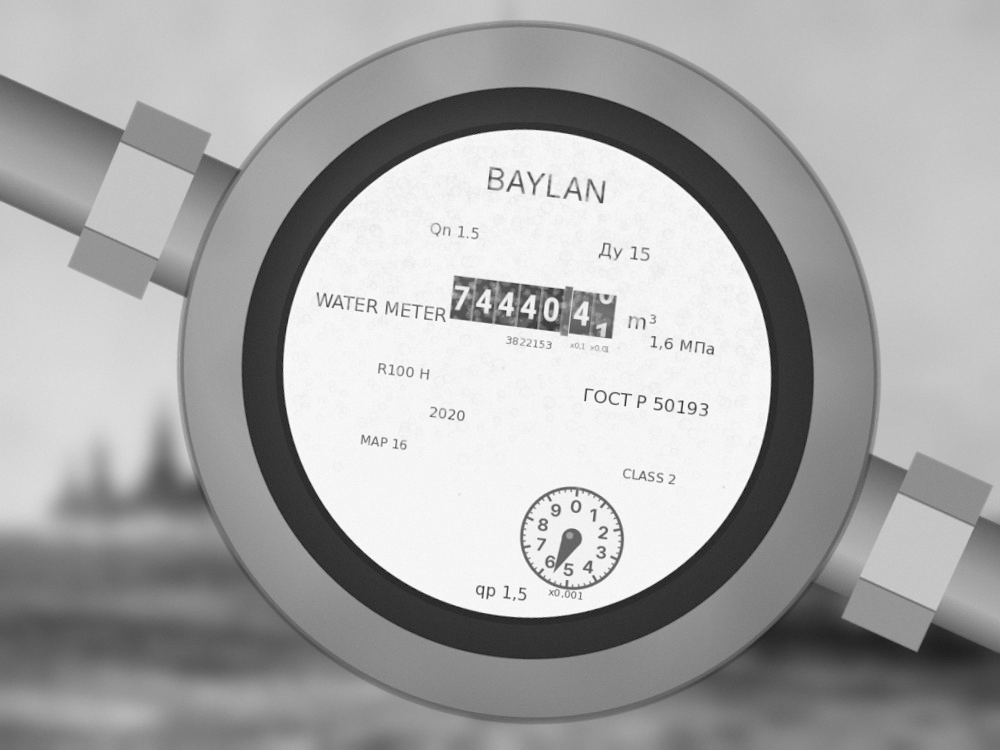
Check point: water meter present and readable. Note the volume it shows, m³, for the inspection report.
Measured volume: 74440.405 m³
